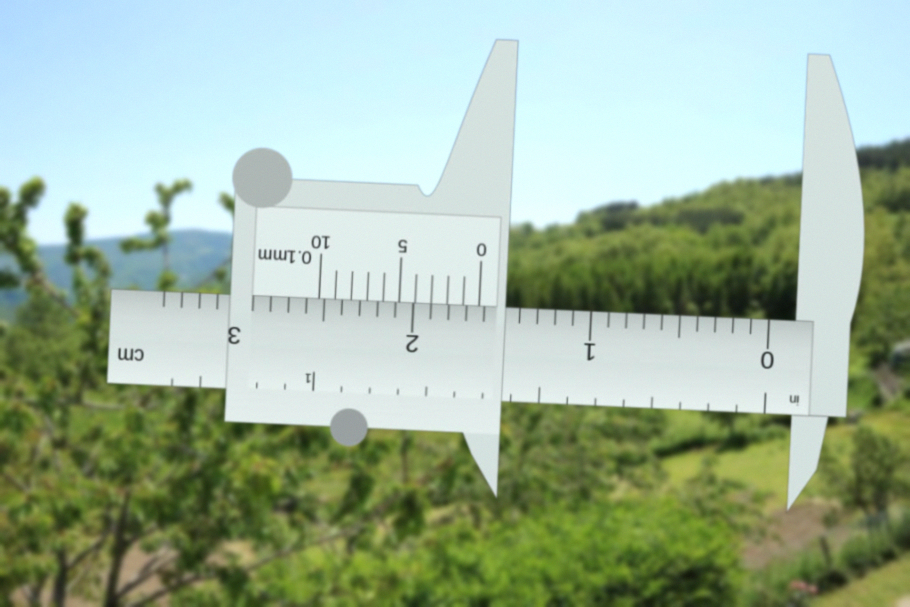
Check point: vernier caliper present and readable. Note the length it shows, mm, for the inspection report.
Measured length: 16.3 mm
